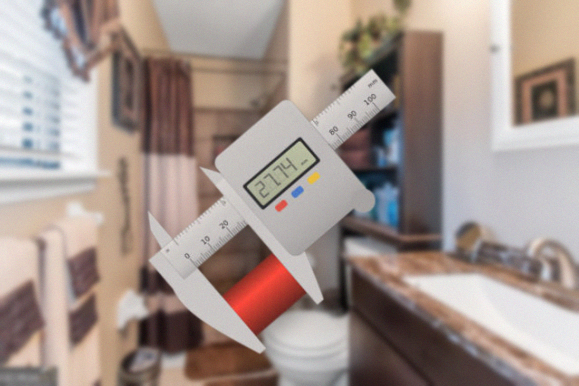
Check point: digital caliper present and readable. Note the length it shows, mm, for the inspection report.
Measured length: 27.74 mm
